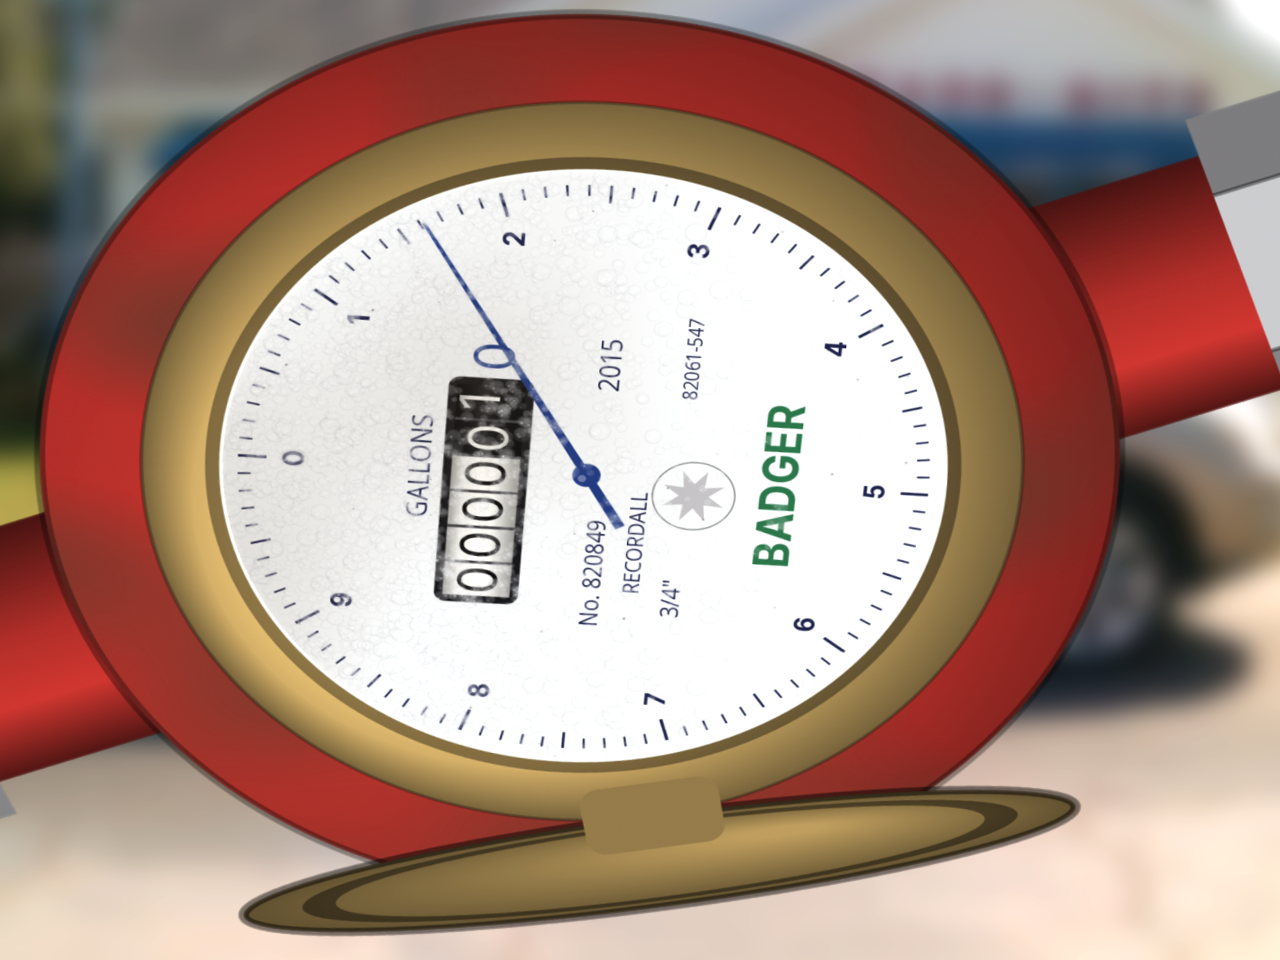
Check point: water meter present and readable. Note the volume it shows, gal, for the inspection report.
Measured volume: 11.6 gal
